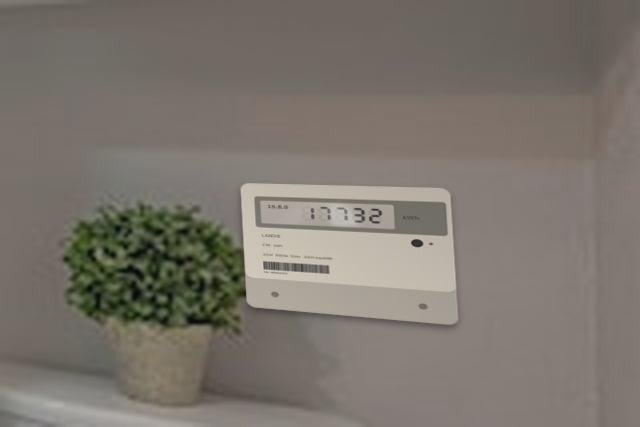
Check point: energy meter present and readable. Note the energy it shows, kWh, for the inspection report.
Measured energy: 17732 kWh
